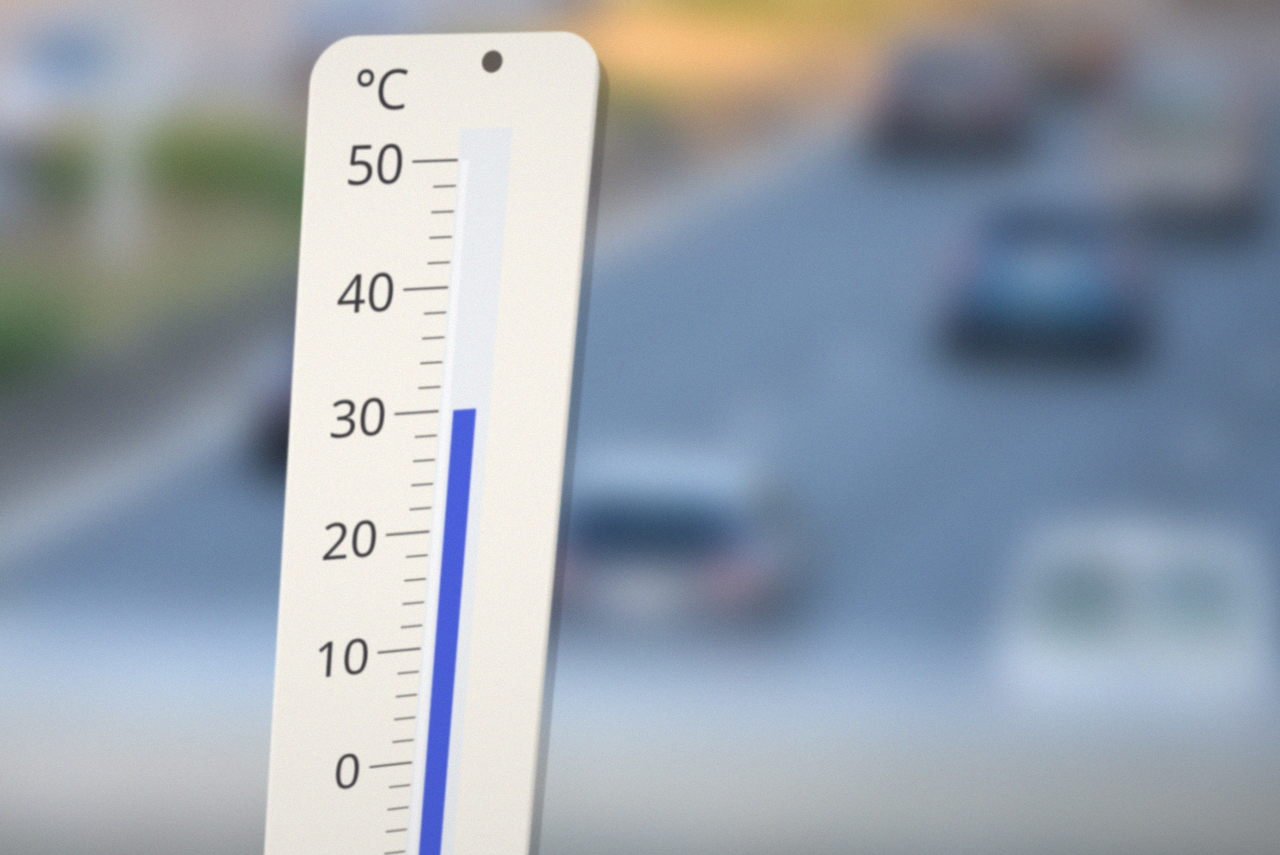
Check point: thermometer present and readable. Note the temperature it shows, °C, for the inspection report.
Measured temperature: 30 °C
